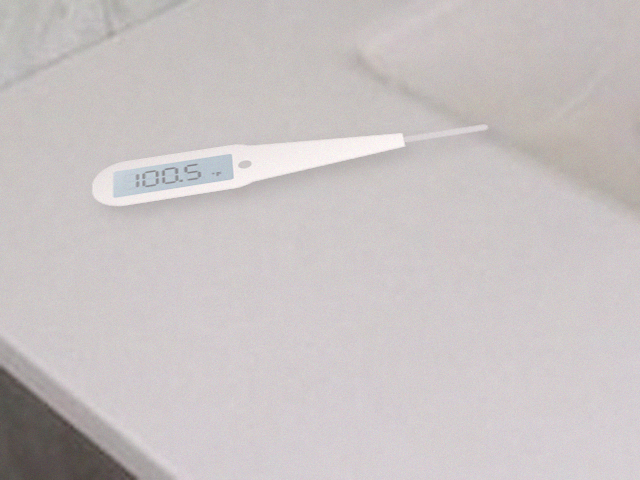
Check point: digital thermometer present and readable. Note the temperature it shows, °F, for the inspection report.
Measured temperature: 100.5 °F
